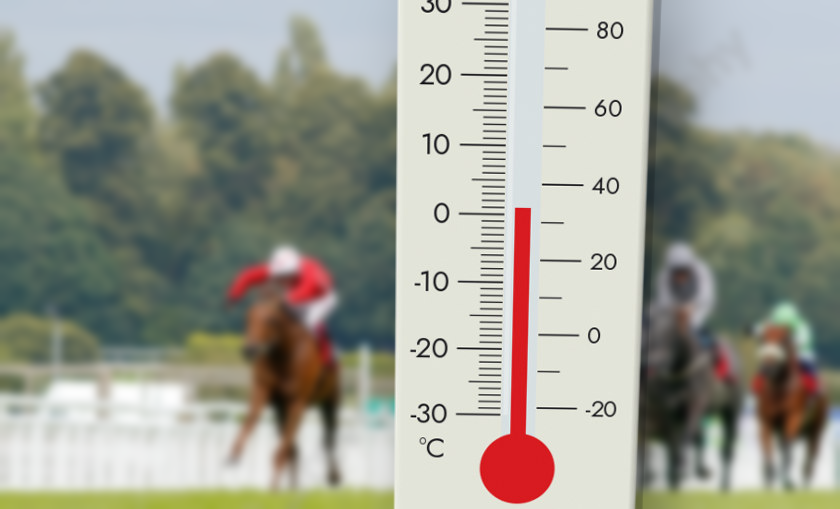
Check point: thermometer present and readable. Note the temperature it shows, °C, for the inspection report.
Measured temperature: 1 °C
